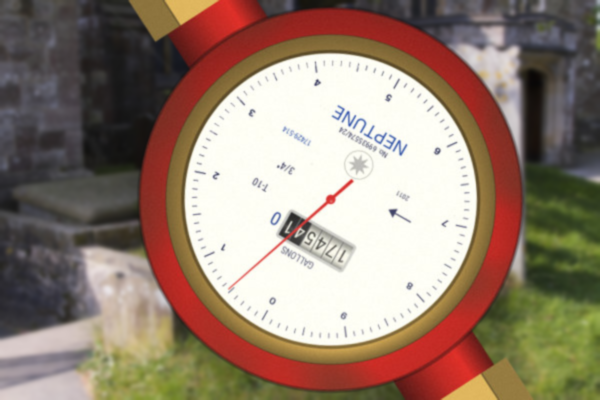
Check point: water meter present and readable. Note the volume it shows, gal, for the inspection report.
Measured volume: 1745410.5 gal
